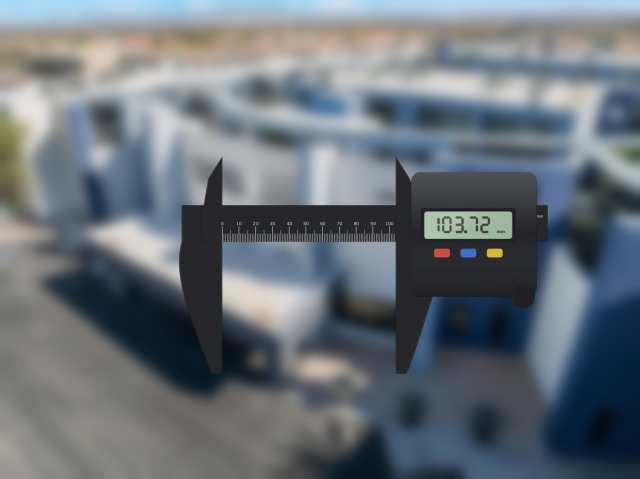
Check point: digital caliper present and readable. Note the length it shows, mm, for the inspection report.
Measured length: 103.72 mm
